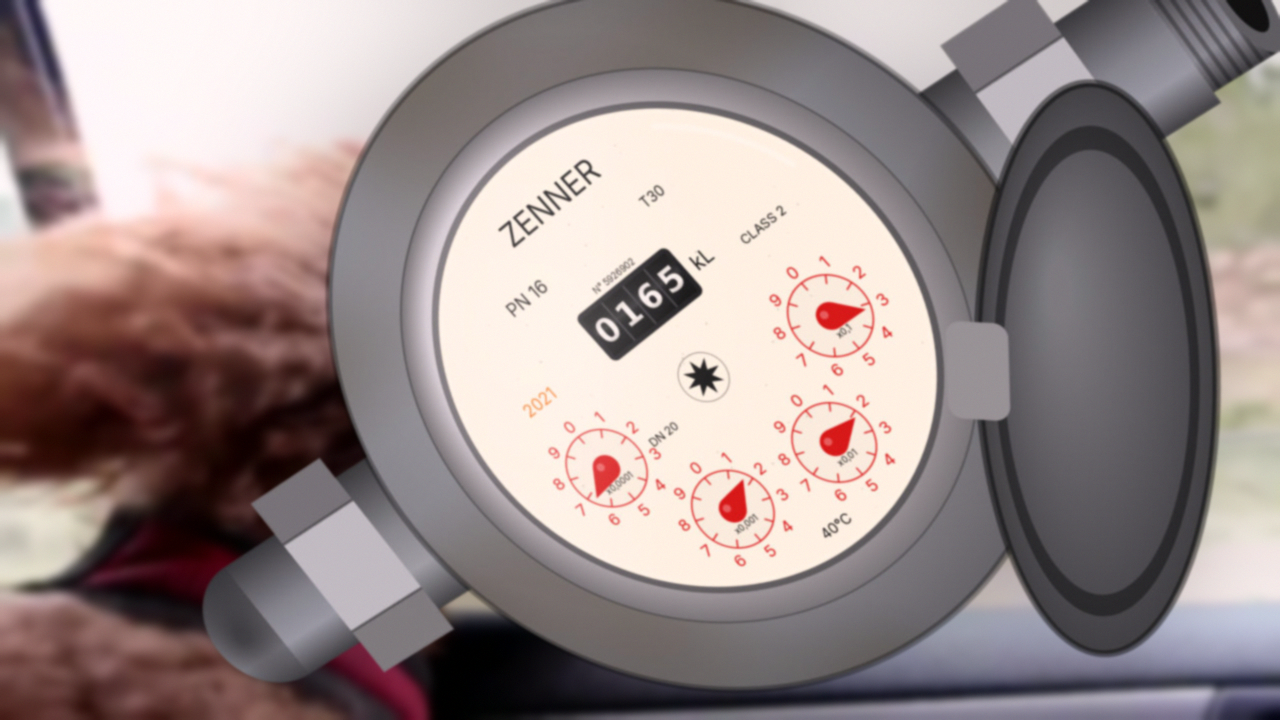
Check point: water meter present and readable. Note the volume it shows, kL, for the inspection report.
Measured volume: 165.3216 kL
